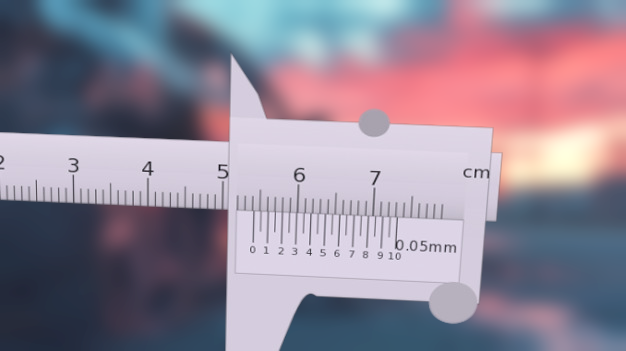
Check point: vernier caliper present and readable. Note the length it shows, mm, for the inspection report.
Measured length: 54.2 mm
